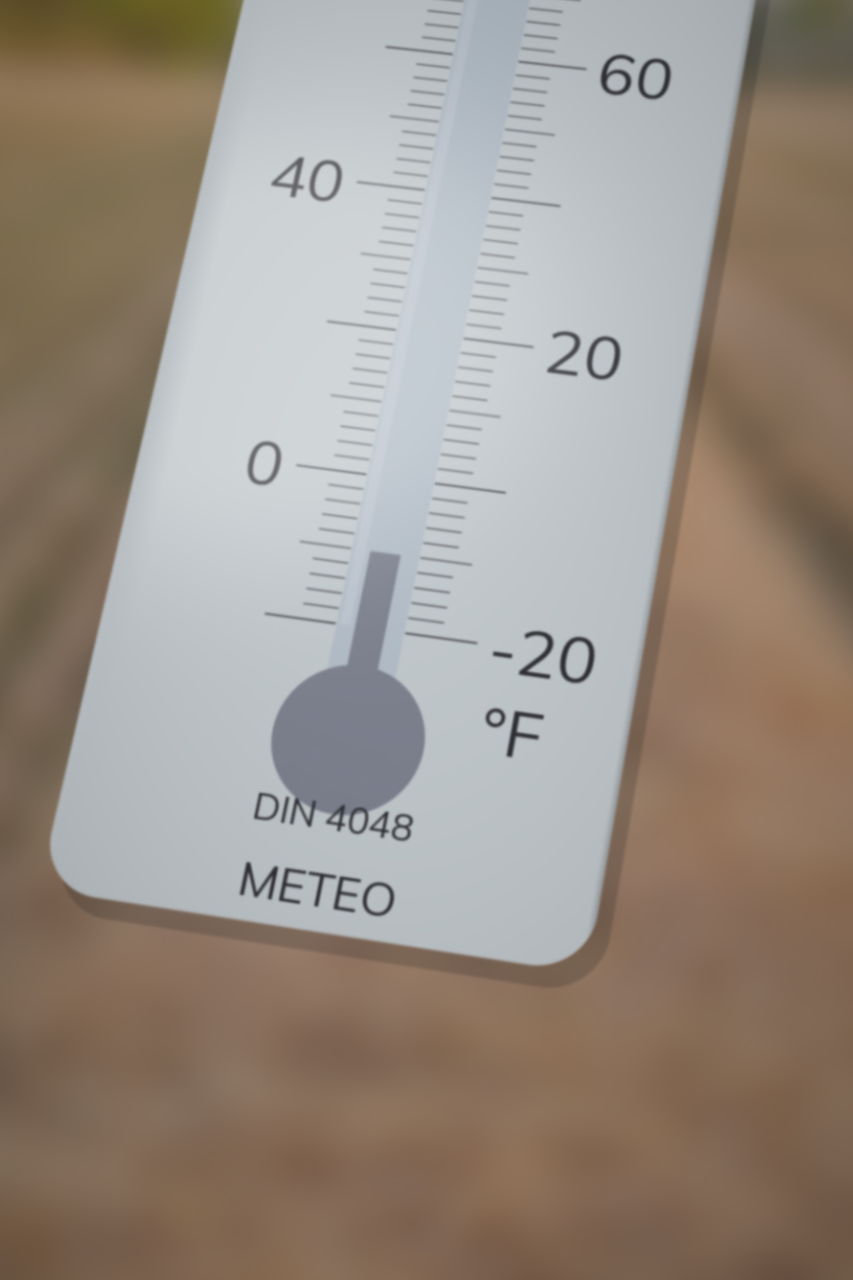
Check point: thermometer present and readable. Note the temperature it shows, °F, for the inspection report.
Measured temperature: -10 °F
